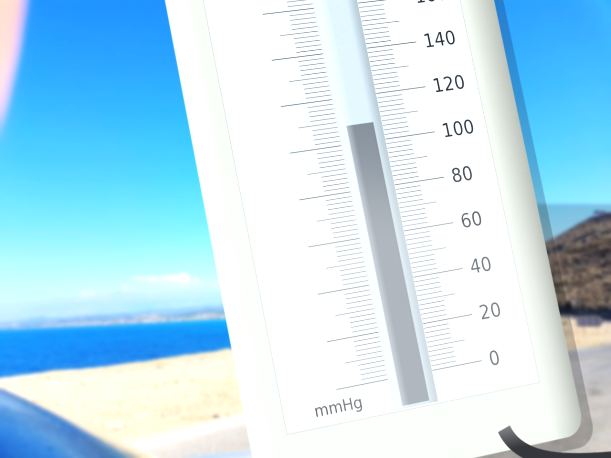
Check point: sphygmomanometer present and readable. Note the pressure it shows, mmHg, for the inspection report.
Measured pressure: 108 mmHg
